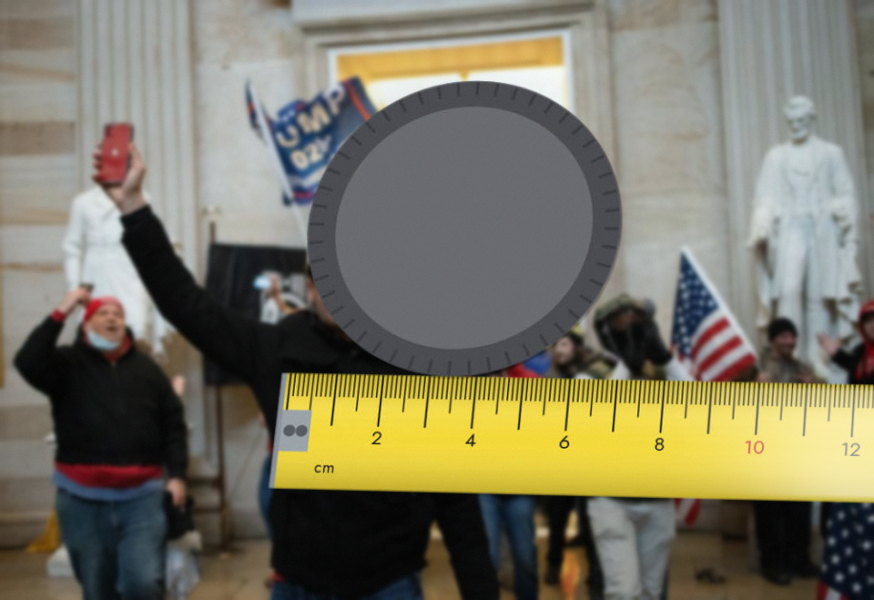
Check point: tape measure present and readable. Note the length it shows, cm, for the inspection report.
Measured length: 6.8 cm
